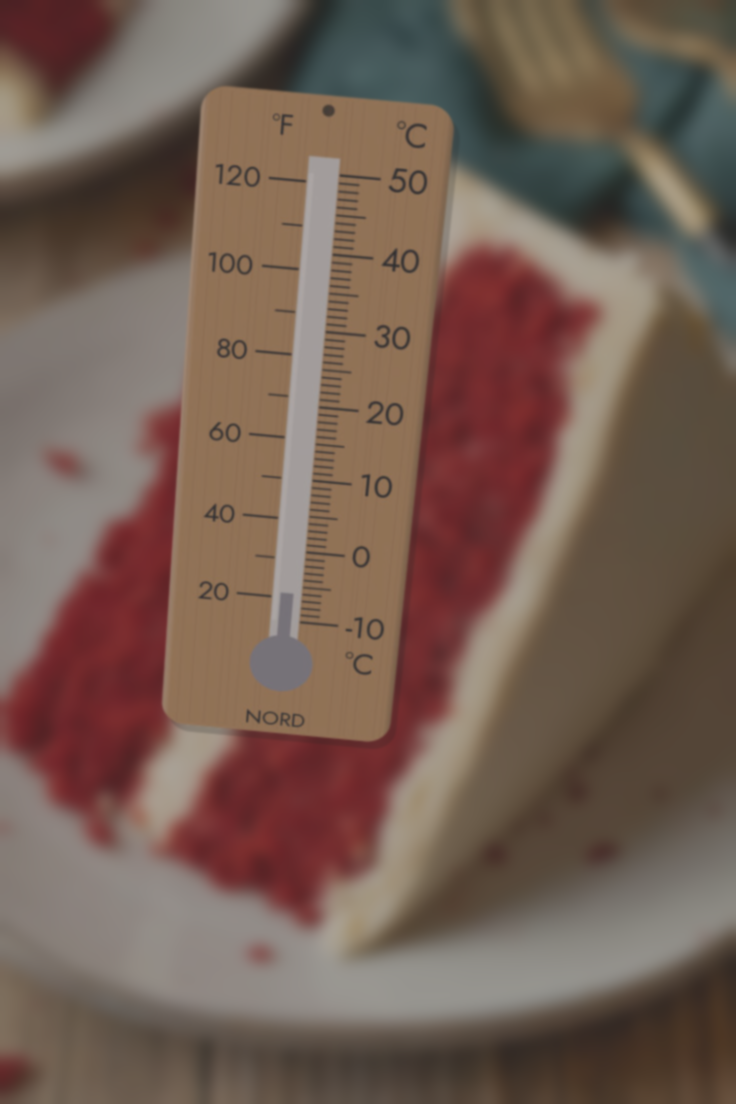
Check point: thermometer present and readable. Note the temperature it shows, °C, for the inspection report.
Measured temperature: -6 °C
